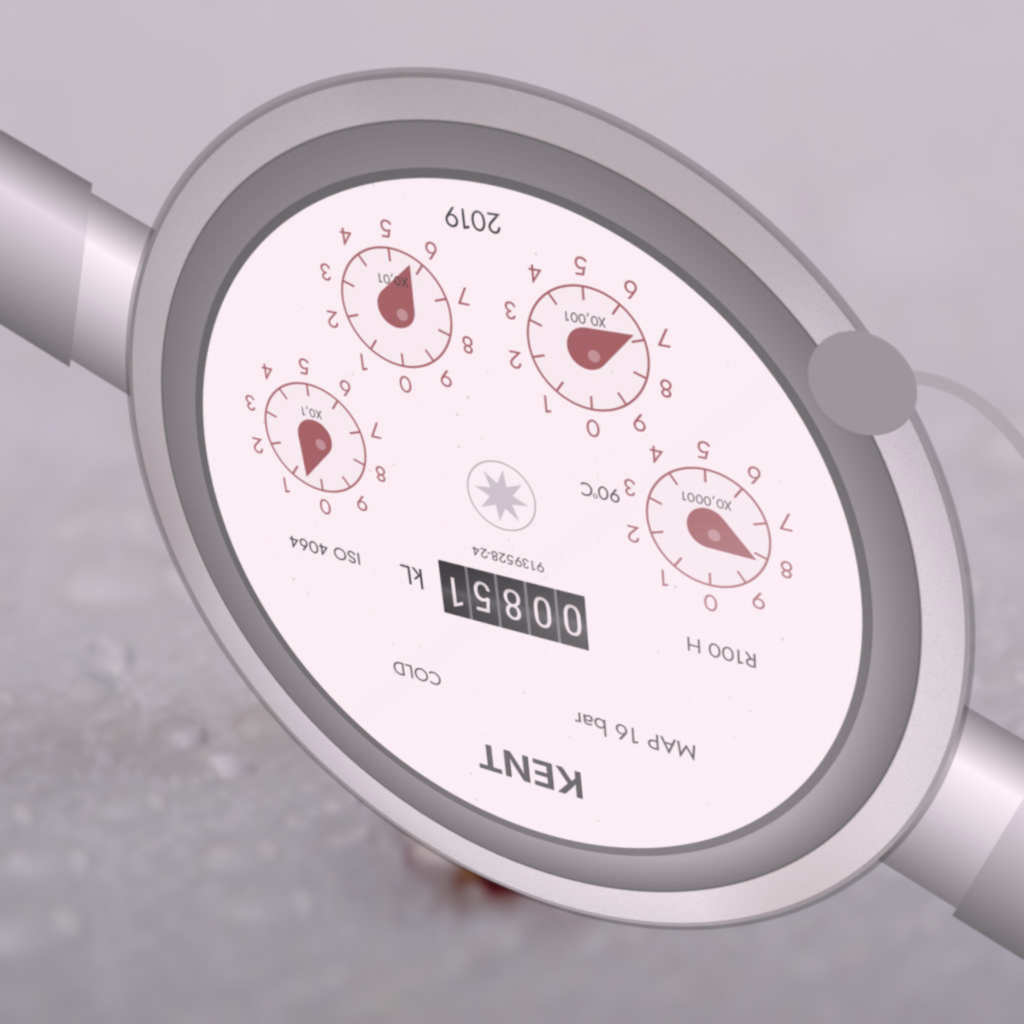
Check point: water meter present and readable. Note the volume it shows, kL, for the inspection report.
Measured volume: 851.0568 kL
